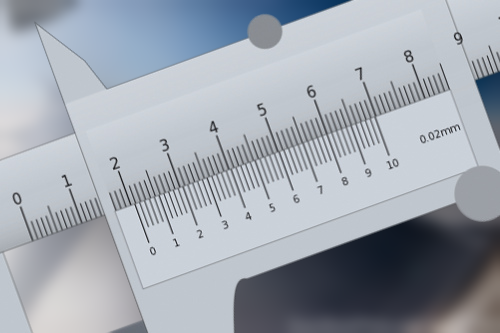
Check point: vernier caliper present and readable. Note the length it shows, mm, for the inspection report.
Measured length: 20.8 mm
